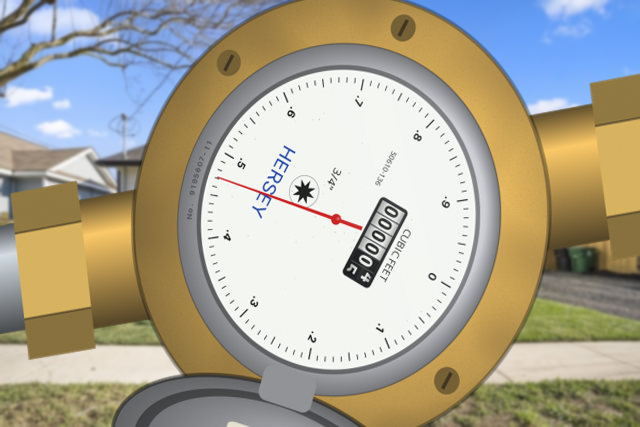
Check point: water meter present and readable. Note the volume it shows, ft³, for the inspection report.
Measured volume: 4.47 ft³
